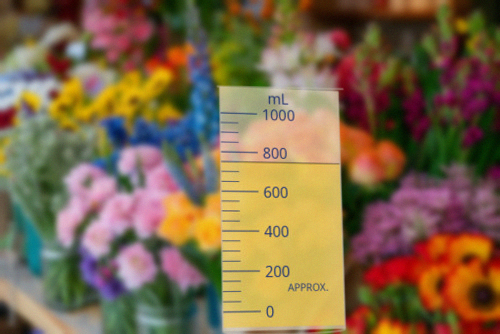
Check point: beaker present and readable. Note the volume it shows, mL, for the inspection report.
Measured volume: 750 mL
